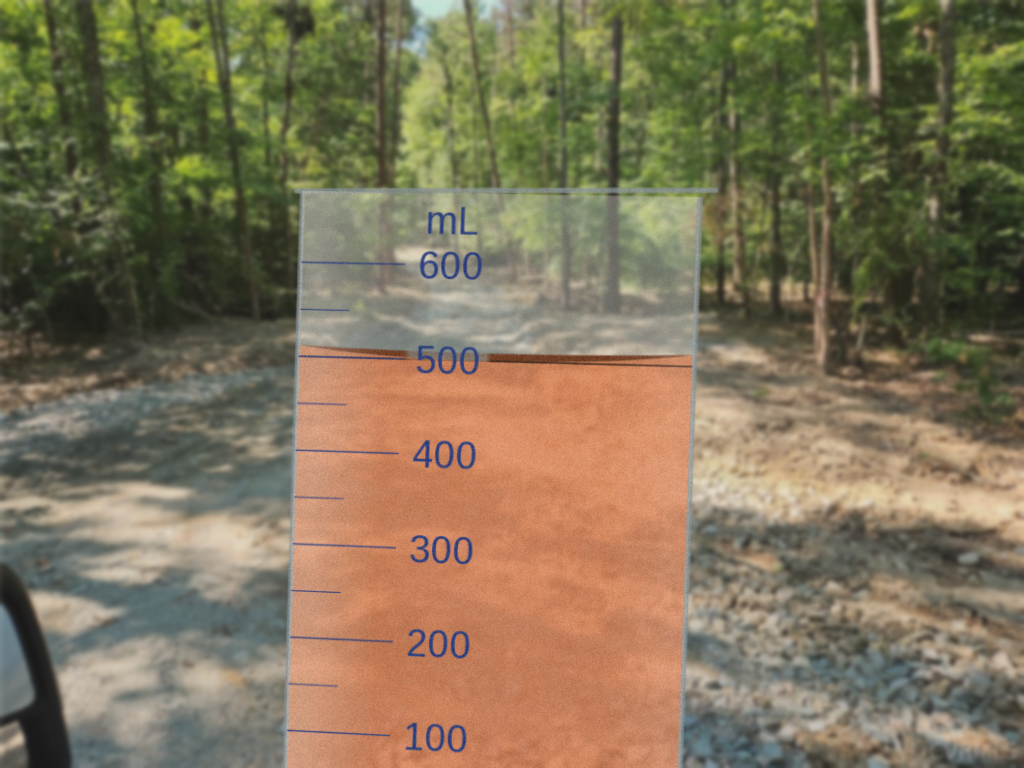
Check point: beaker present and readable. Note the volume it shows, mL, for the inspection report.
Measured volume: 500 mL
